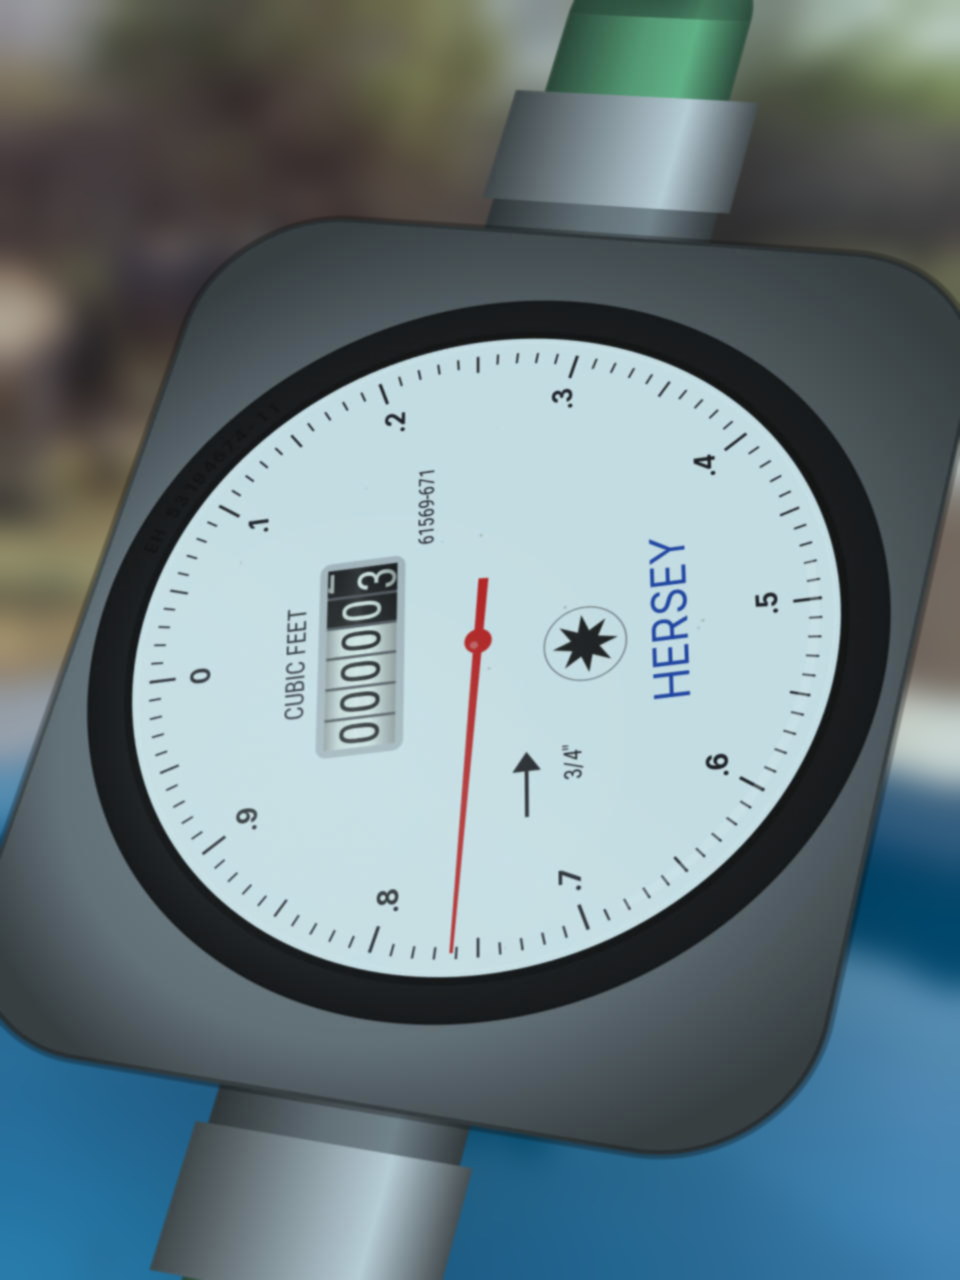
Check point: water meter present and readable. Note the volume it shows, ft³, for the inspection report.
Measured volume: 2.76 ft³
